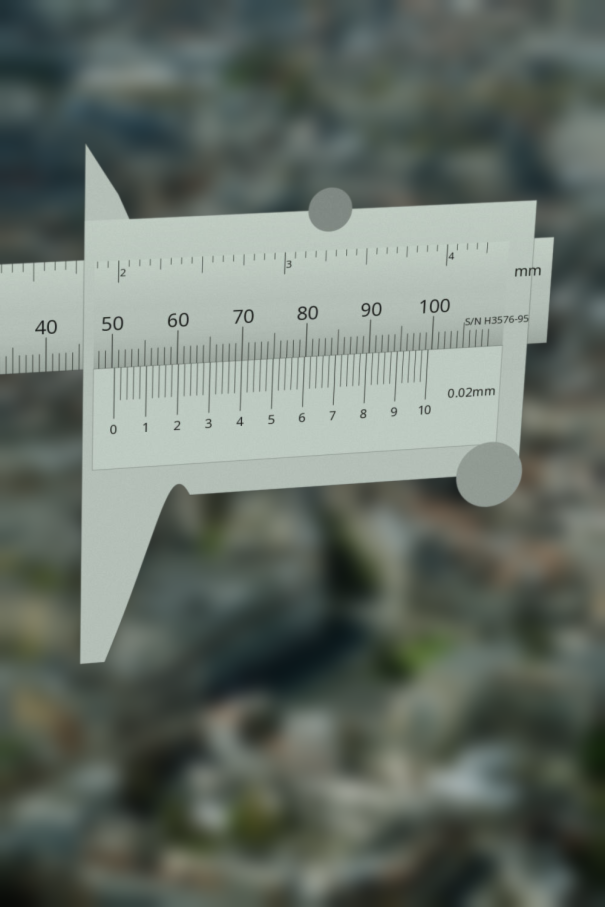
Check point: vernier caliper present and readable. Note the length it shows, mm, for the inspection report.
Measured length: 50.4 mm
